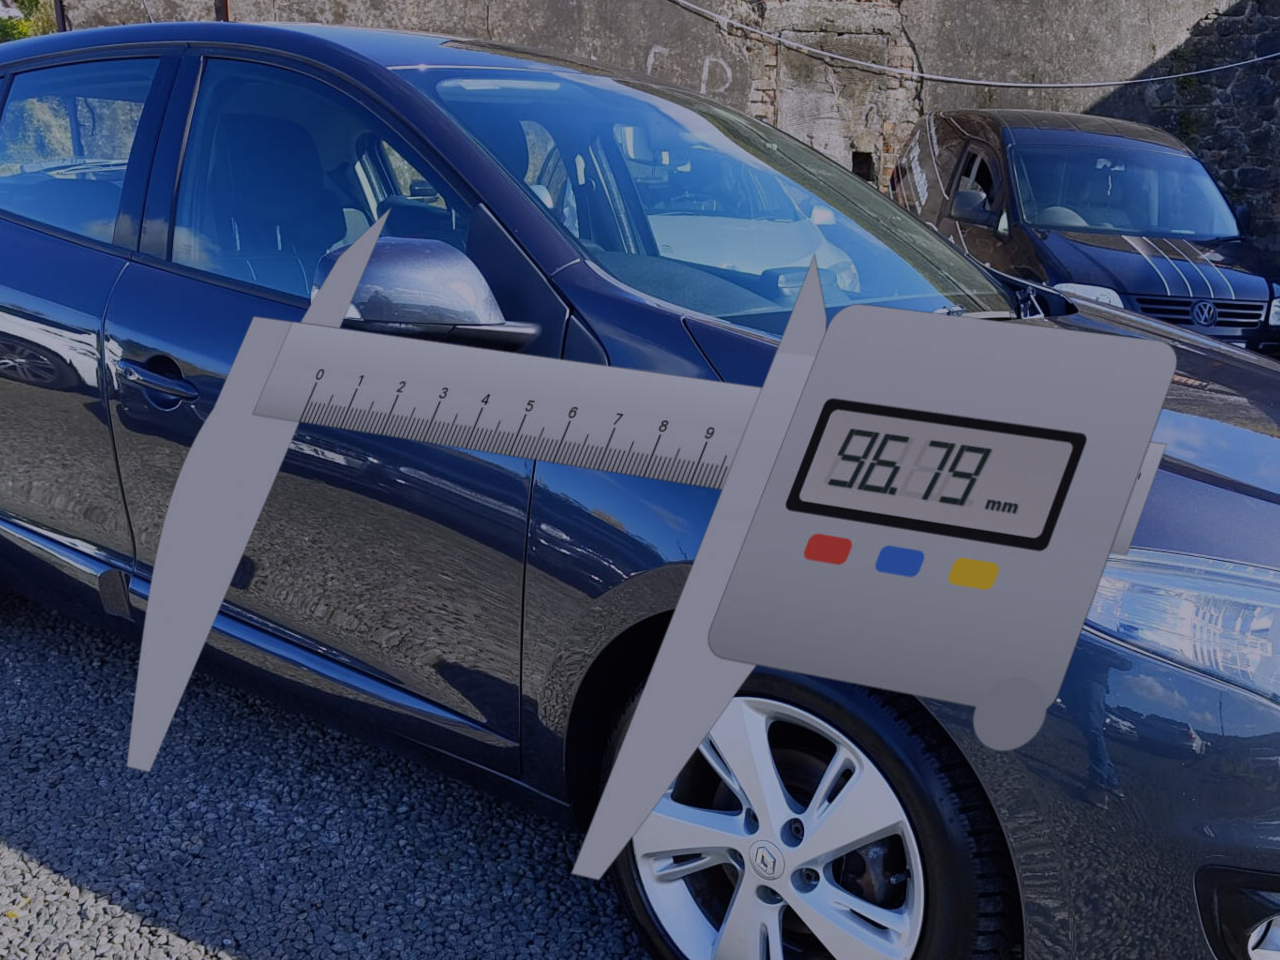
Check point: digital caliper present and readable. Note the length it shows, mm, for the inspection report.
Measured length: 96.79 mm
